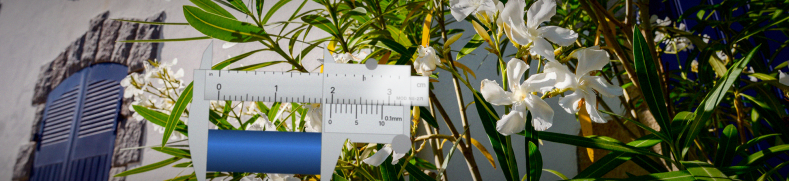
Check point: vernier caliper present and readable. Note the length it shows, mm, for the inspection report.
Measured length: 19.8 mm
